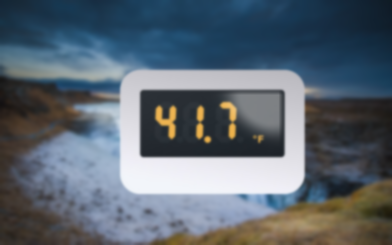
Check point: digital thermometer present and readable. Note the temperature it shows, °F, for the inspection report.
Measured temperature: 41.7 °F
